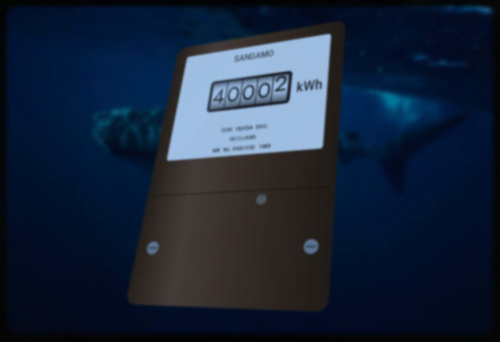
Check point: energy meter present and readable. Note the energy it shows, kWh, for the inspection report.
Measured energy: 40002 kWh
